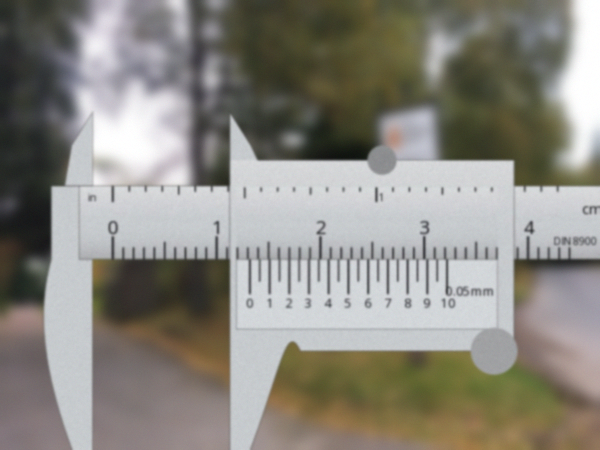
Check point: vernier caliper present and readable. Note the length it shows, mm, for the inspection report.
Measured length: 13.2 mm
